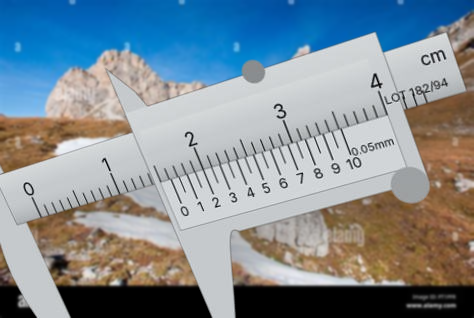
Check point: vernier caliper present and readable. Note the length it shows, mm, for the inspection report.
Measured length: 16.2 mm
